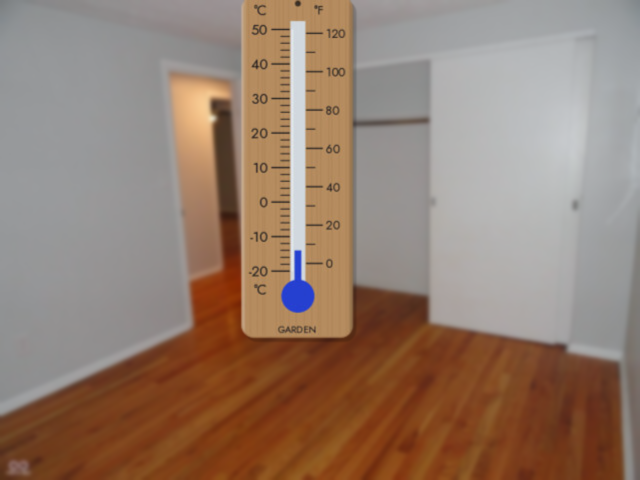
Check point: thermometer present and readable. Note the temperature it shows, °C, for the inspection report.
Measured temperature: -14 °C
